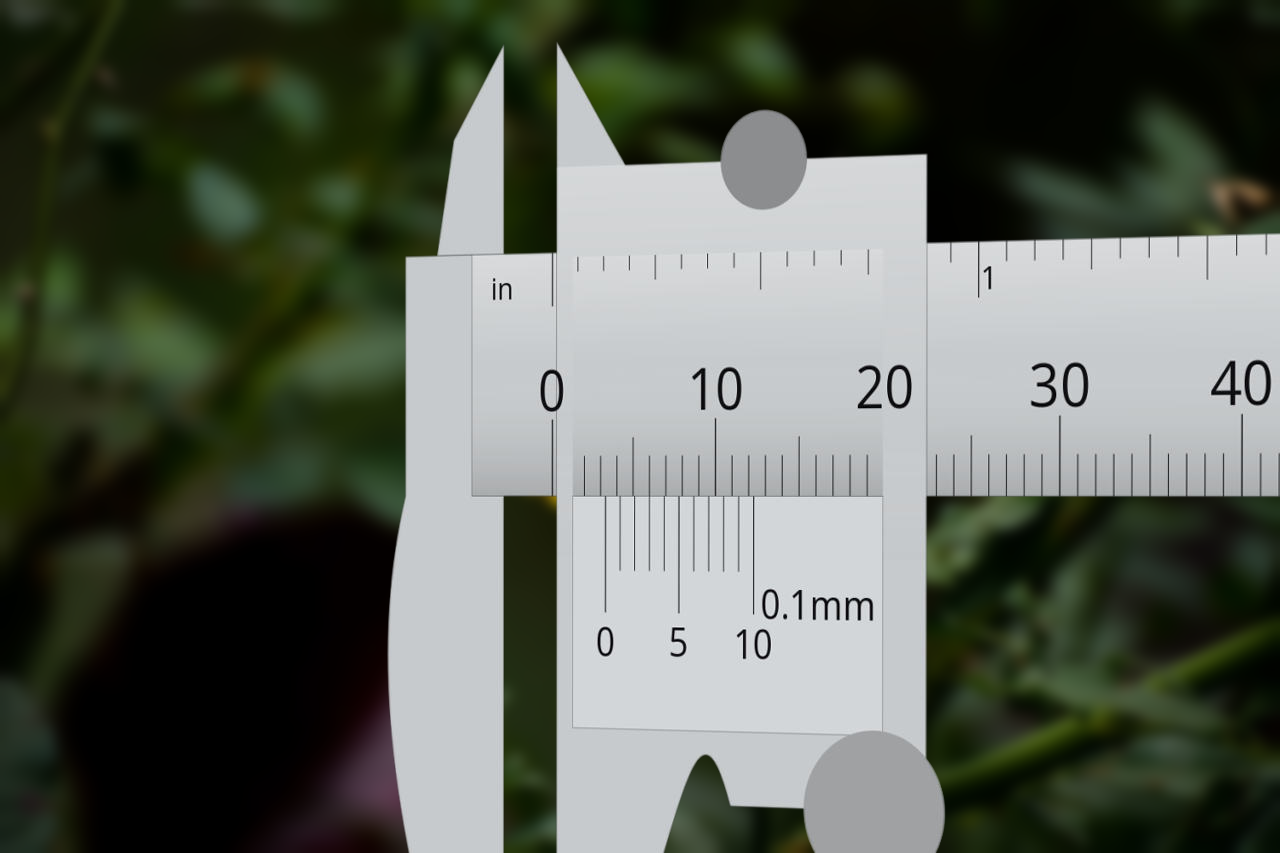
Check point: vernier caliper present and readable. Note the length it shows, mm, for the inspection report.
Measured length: 3.3 mm
